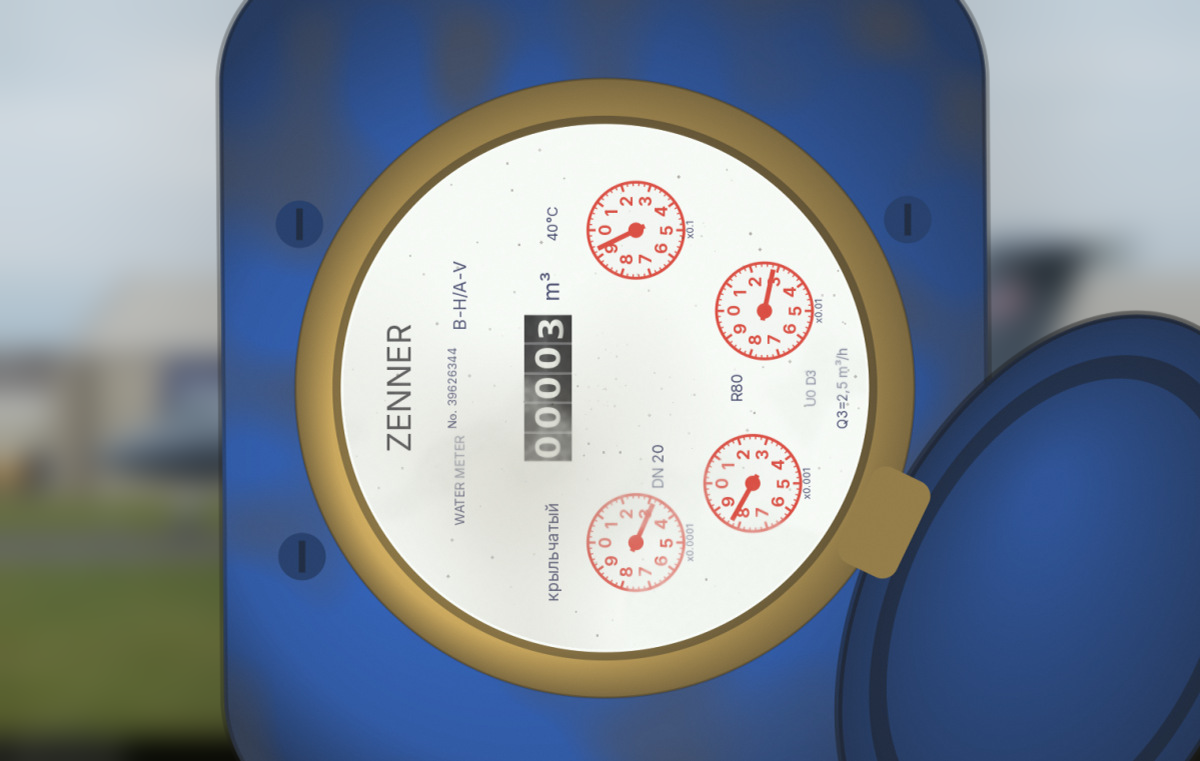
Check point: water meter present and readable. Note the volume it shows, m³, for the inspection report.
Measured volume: 2.9283 m³
